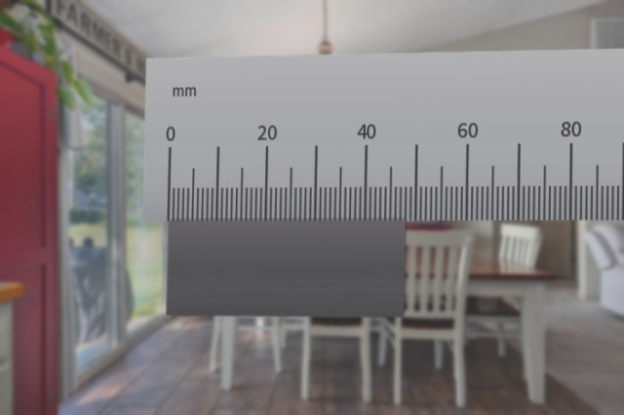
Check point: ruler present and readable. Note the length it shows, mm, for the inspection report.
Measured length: 48 mm
